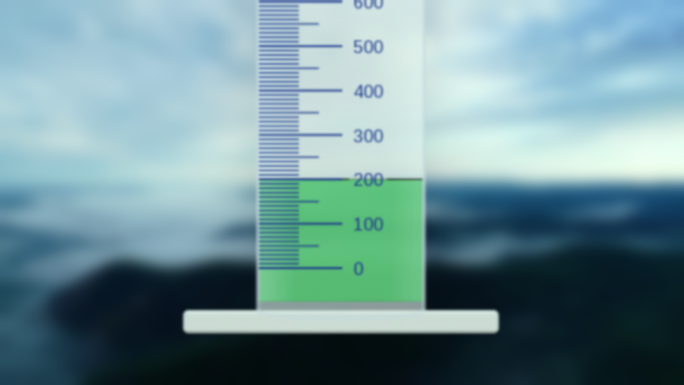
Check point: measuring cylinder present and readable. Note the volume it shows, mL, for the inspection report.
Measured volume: 200 mL
